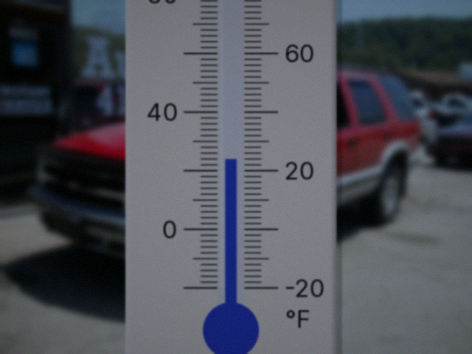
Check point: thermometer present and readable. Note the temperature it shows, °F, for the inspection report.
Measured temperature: 24 °F
